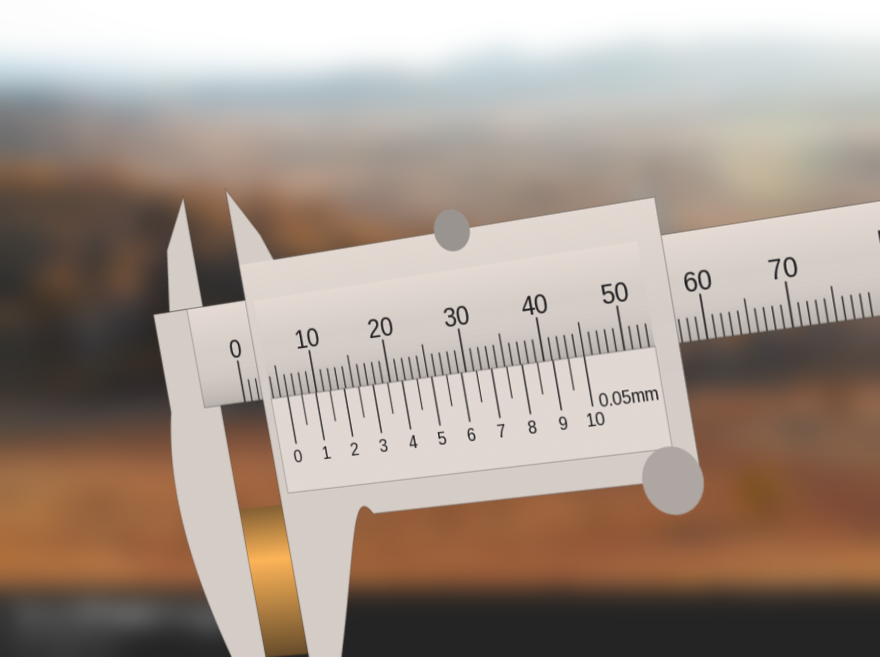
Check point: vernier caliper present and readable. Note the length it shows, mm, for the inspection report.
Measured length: 6.0 mm
